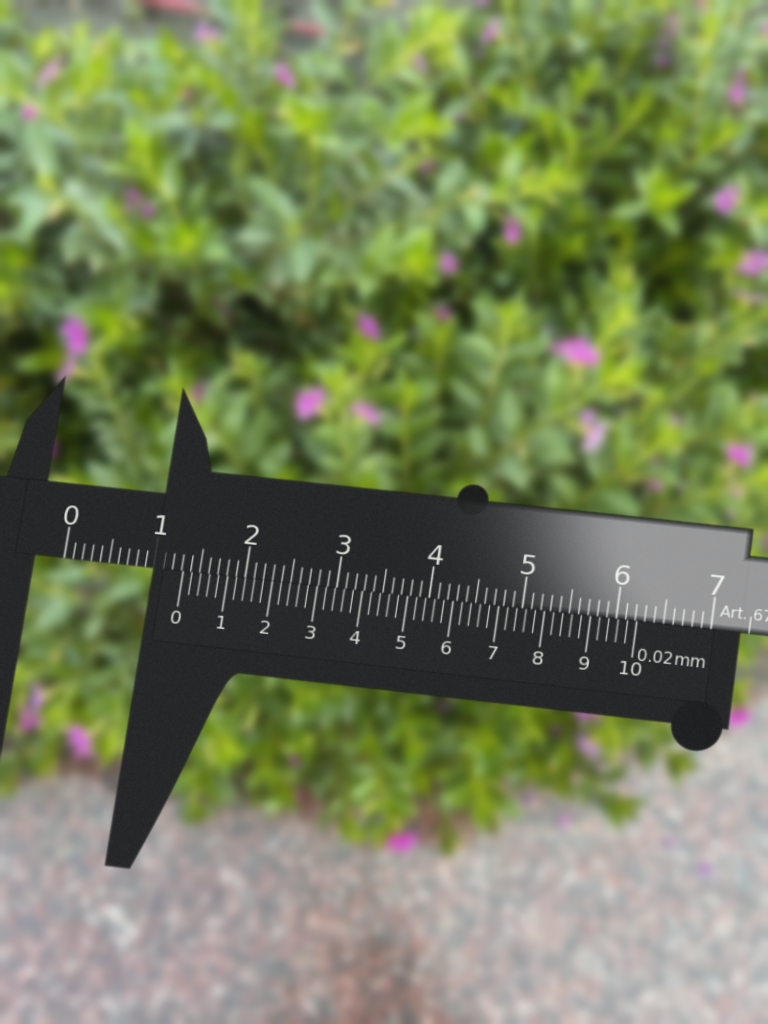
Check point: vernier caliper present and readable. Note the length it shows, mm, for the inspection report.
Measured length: 13.2 mm
